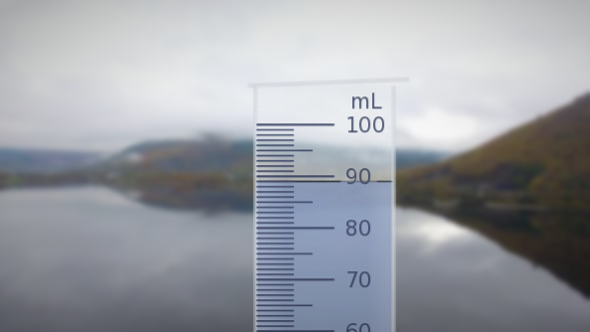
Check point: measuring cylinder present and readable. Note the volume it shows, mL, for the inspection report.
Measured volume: 89 mL
